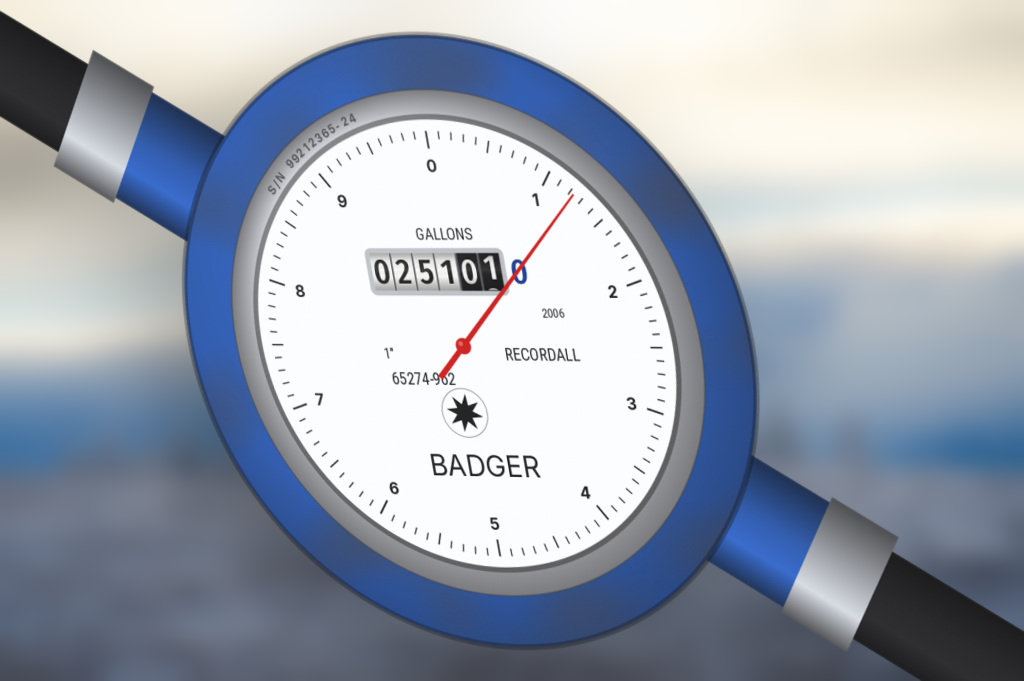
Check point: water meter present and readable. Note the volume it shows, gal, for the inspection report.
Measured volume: 251011.2 gal
